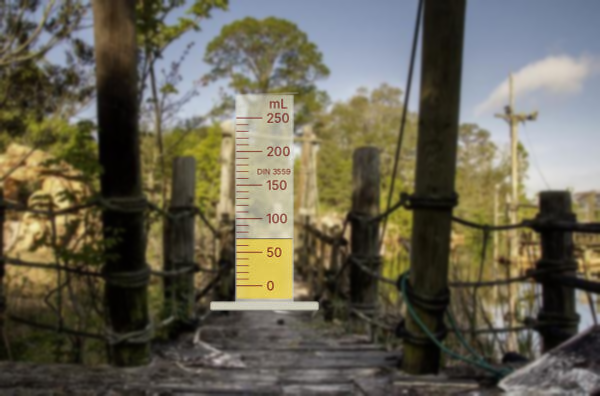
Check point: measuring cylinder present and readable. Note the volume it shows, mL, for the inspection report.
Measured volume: 70 mL
